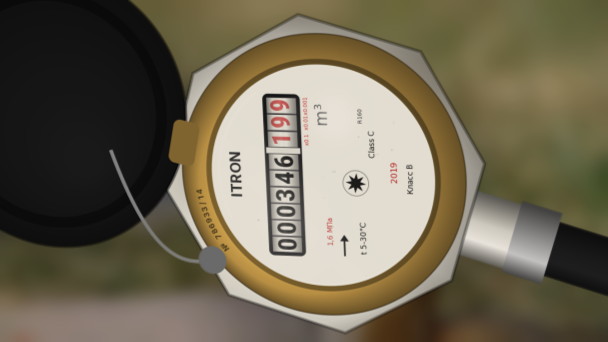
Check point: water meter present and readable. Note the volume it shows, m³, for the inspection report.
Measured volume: 346.199 m³
